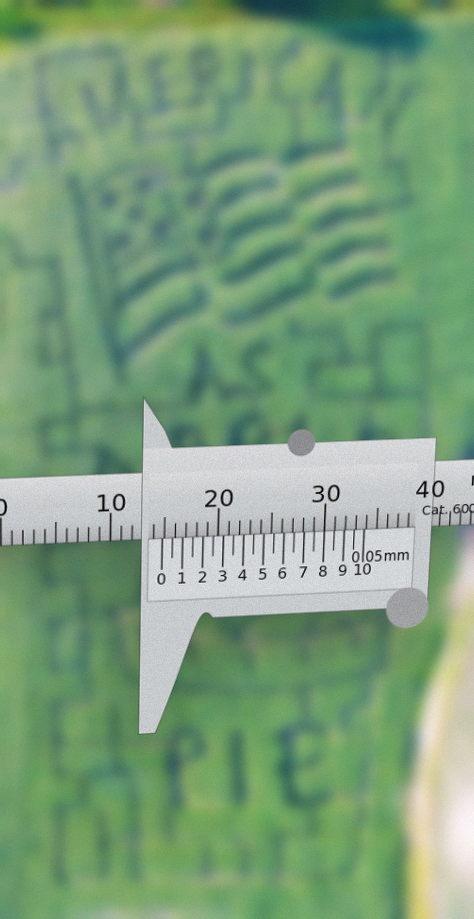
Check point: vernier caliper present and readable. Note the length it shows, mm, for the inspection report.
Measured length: 14.8 mm
